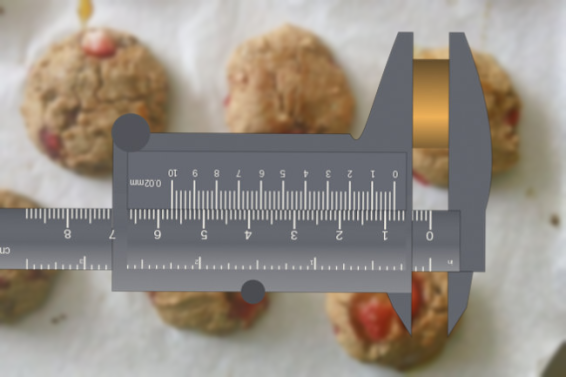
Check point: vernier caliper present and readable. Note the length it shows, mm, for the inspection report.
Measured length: 8.0 mm
